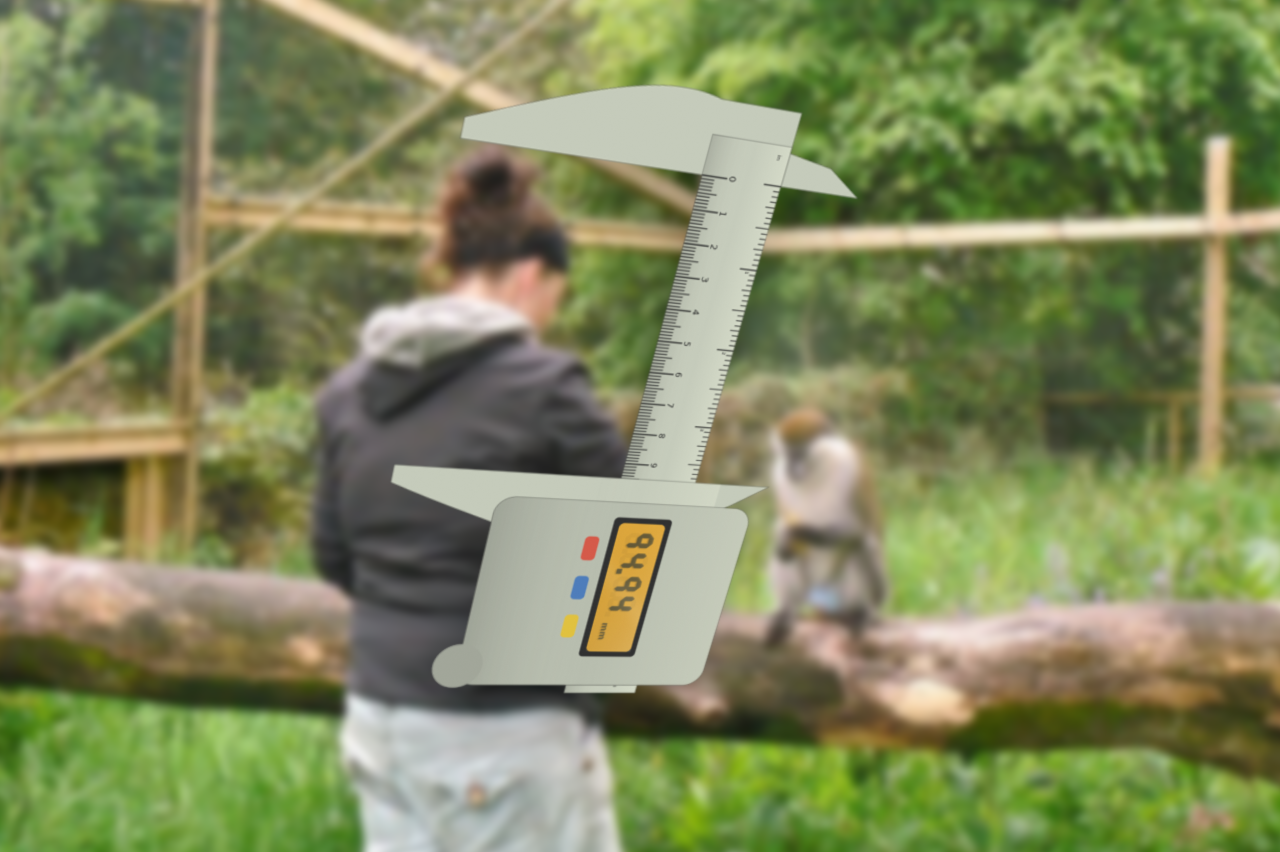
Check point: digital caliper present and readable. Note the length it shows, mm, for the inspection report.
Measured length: 94.94 mm
